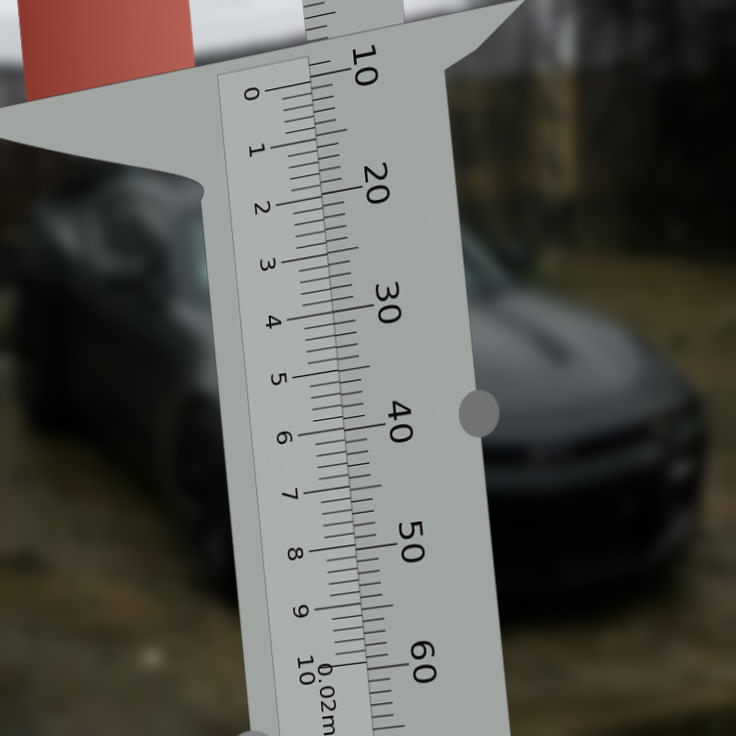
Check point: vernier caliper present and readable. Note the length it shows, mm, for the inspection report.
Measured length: 10.4 mm
